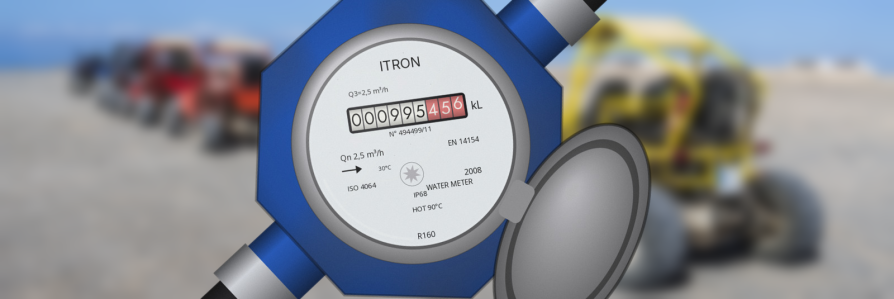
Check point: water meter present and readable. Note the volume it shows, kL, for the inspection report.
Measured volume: 995.456 kL
